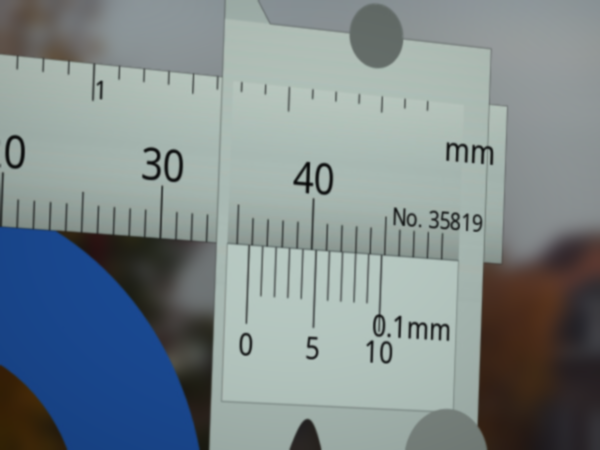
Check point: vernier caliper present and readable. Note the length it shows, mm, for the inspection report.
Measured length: 35.8 mm
